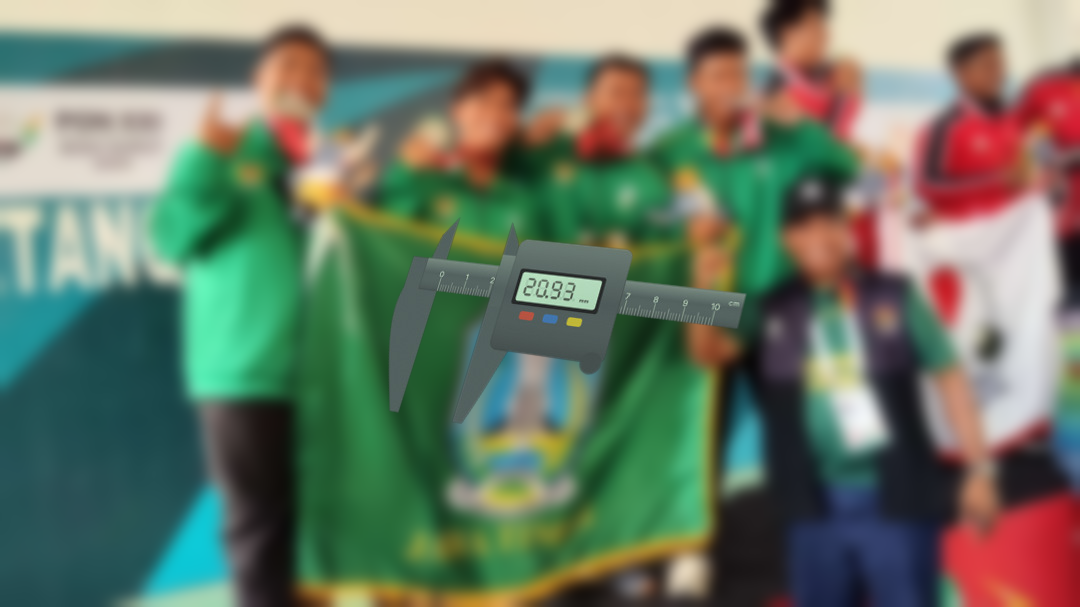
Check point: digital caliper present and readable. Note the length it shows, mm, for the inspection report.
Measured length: 20.93 mm
